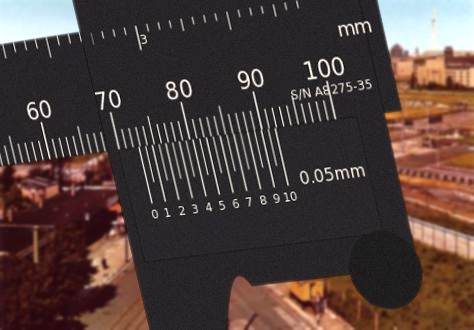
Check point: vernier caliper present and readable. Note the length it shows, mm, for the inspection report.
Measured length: 72.8 mm
